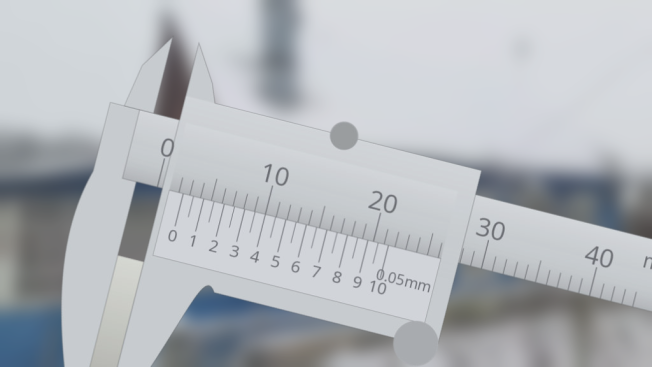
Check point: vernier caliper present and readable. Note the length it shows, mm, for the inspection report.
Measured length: 2.4 mm
